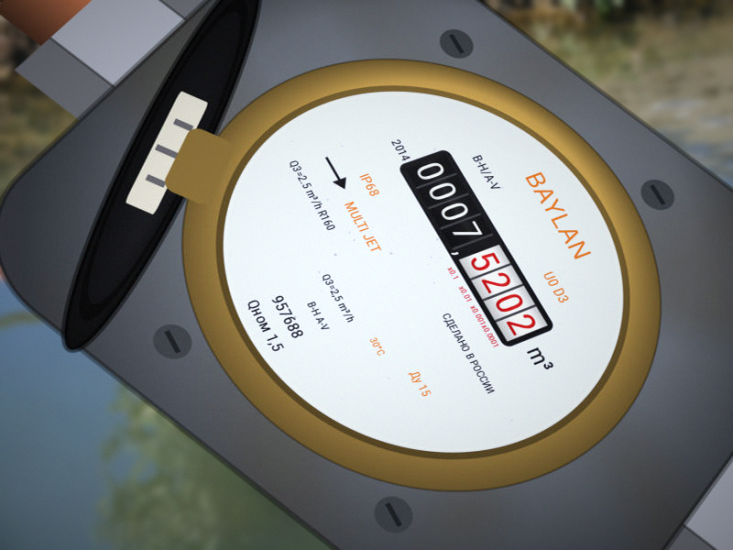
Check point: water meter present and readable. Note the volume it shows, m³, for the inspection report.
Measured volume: 7.5202 m³
